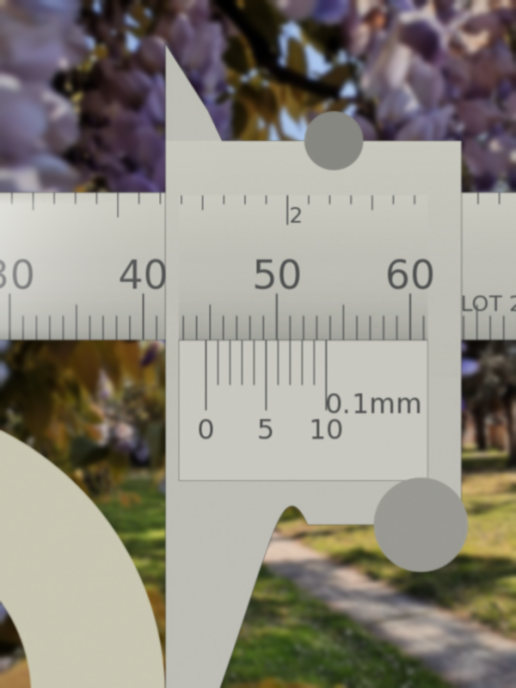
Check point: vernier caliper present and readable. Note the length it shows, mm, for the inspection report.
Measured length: 44.7 mm
